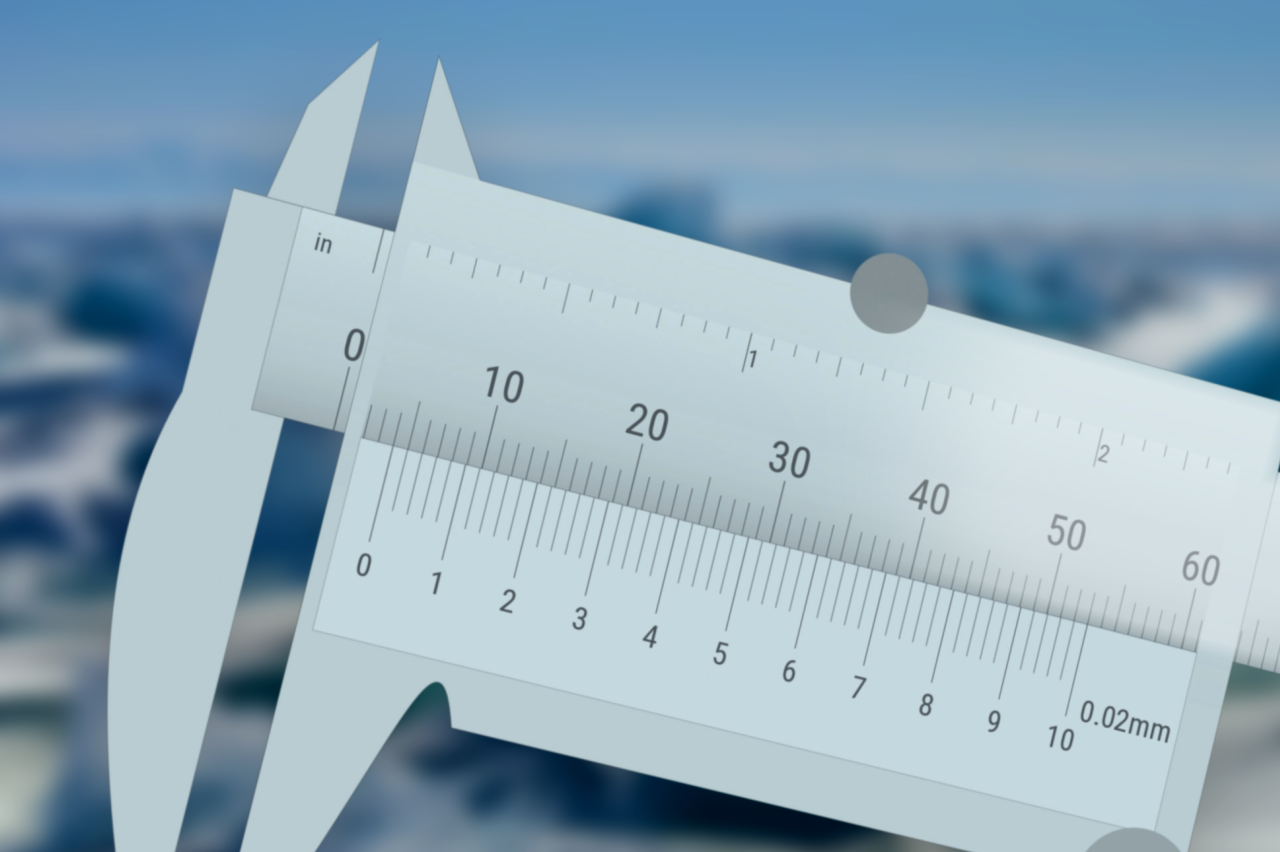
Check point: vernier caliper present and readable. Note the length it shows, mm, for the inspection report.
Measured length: 4.0 mm
